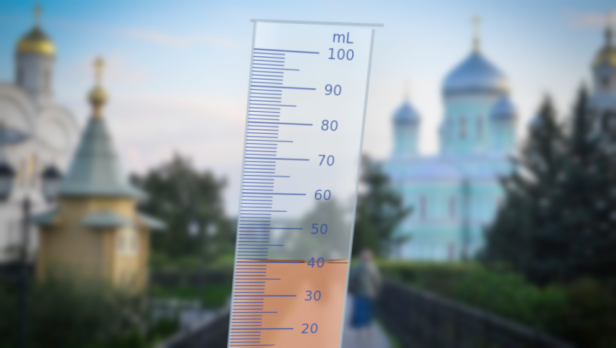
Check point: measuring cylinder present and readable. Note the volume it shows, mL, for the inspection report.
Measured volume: 40 mL
